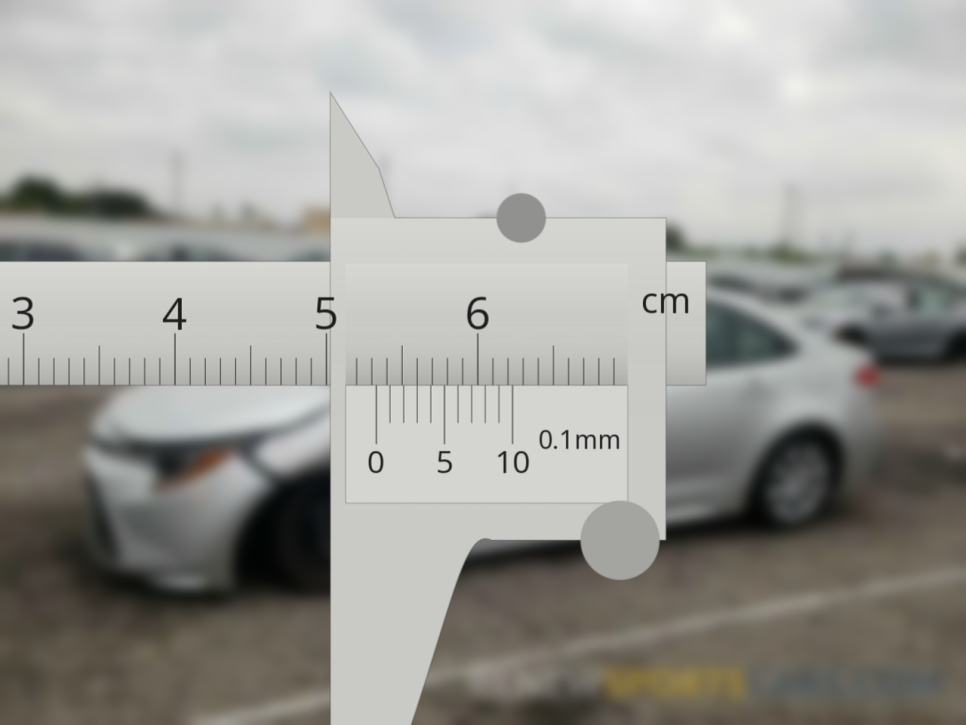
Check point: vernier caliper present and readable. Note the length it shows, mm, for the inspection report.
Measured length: 53.3 mm
